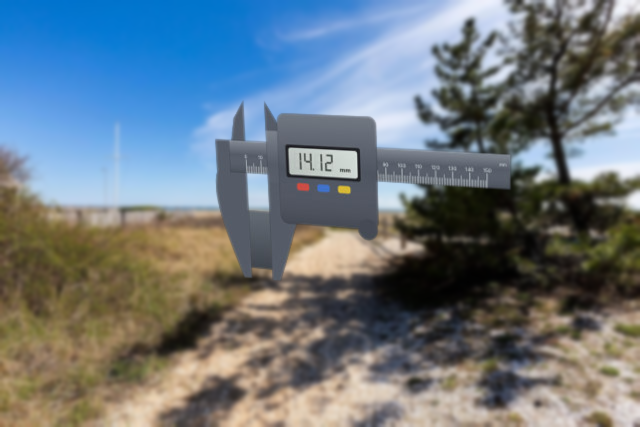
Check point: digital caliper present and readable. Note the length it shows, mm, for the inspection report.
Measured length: 14.12 mm
